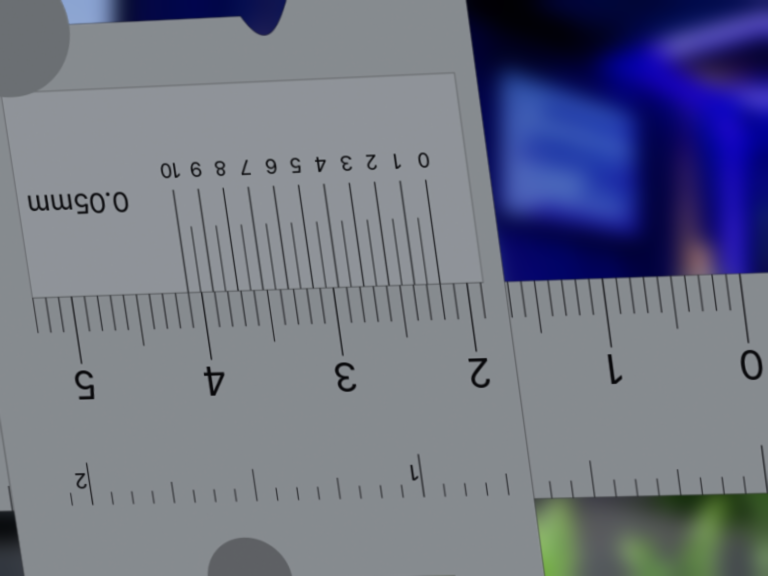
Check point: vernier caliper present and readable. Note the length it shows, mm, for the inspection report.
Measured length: 22.0 mm
